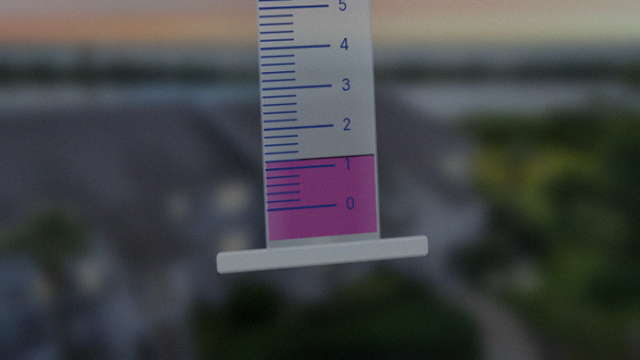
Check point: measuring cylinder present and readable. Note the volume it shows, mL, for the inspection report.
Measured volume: 1.2 mL
